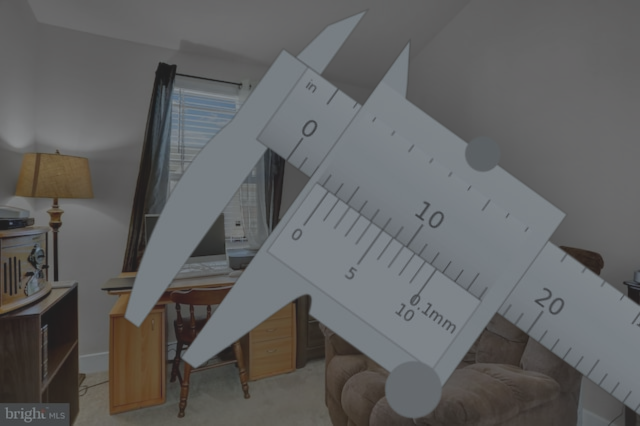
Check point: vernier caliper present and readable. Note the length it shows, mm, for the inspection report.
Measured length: 3.5 mm
